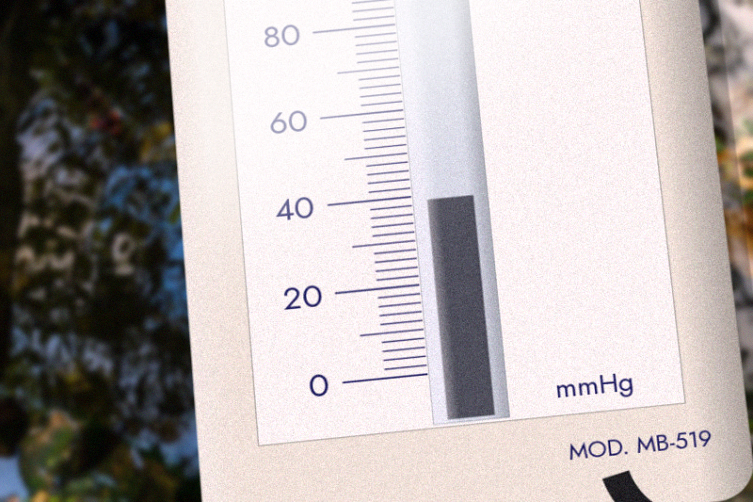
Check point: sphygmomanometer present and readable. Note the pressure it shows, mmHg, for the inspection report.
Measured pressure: 39 mmHg
